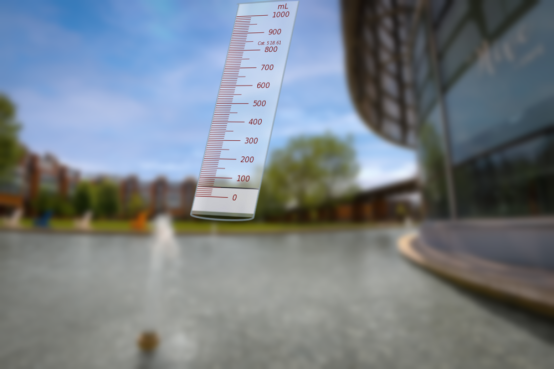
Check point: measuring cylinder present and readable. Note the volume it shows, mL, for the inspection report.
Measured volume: 50 mL
